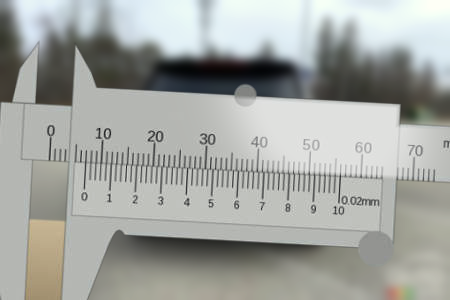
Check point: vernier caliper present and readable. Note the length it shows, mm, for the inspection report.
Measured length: 7.0 mm
